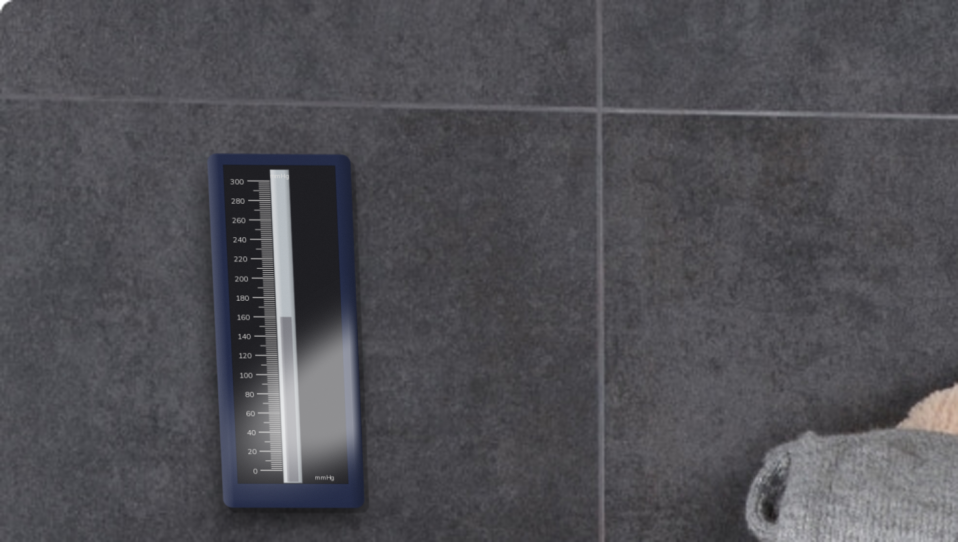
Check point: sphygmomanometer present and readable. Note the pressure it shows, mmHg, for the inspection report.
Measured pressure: 160 mmHg
